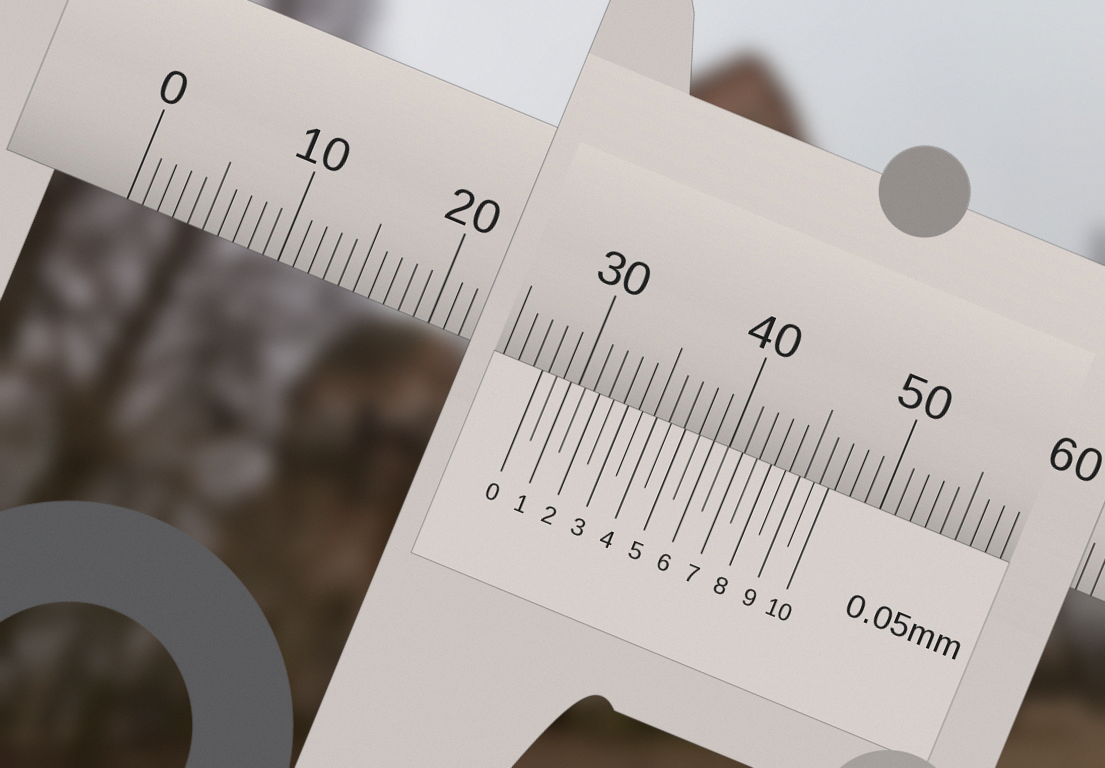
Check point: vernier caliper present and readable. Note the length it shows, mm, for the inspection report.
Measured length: 27.6 mm
